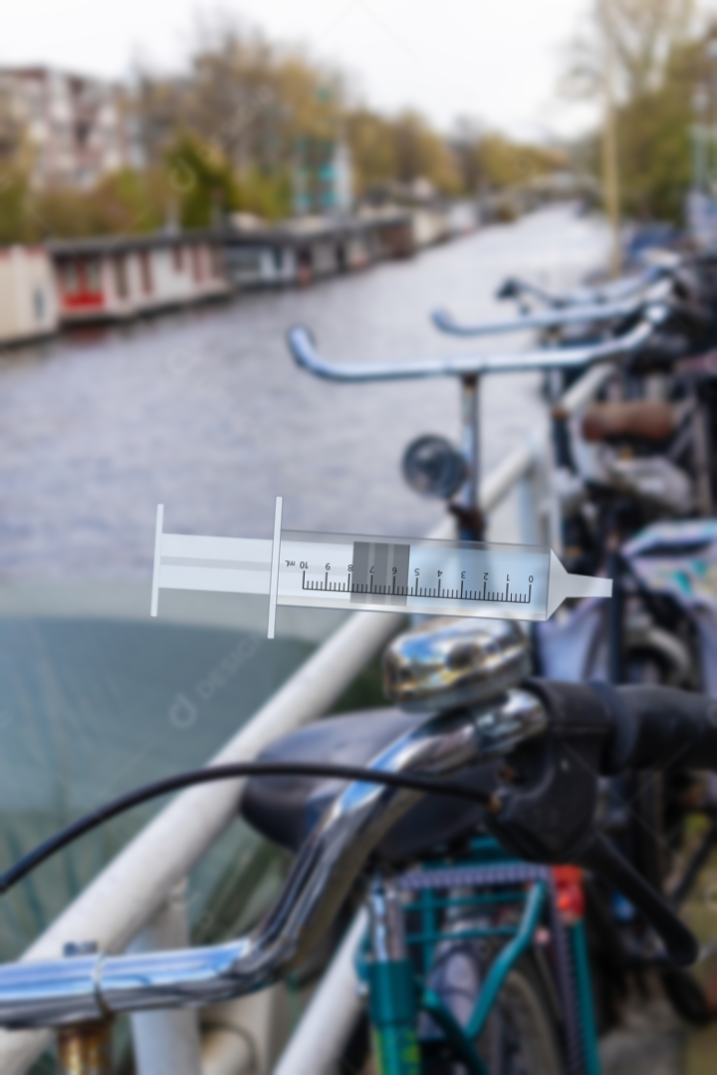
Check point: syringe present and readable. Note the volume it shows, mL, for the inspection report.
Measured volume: 5.4 mL
